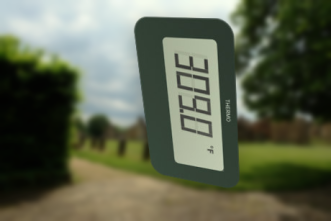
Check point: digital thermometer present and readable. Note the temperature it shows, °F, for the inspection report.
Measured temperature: 309.0 °F
